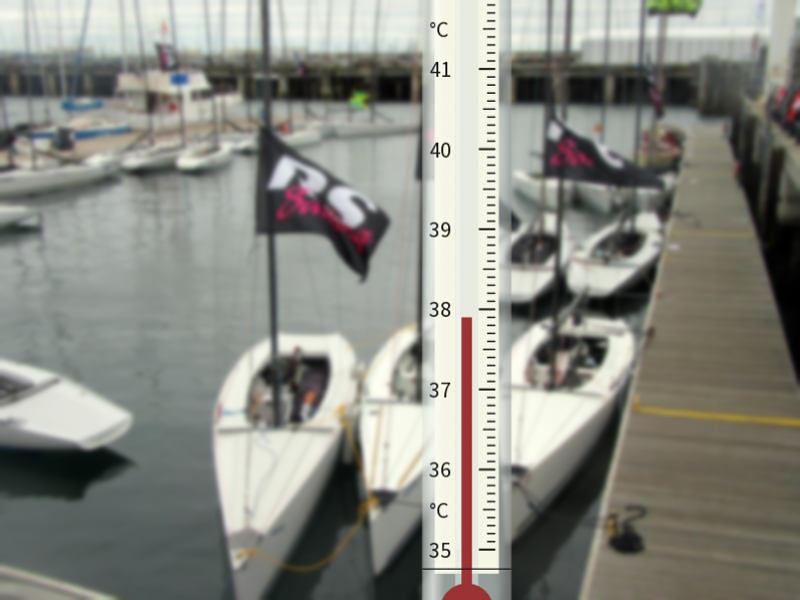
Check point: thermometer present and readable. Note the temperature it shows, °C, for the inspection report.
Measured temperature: 37.9 °C
